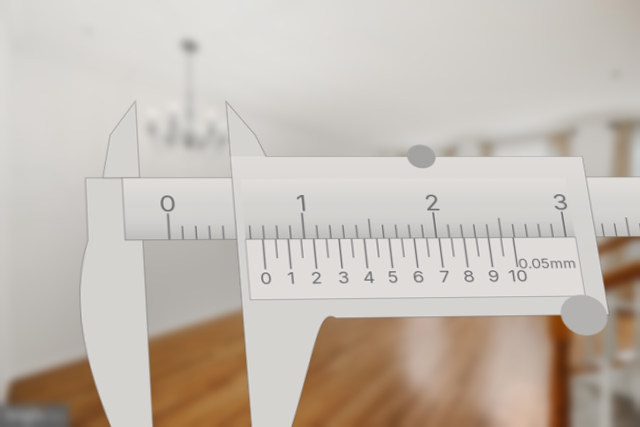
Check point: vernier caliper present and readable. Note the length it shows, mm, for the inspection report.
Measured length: 6.9 mm
